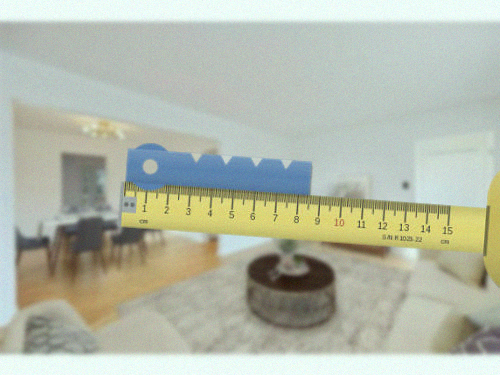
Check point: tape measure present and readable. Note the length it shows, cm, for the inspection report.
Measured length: 8.5 cm
